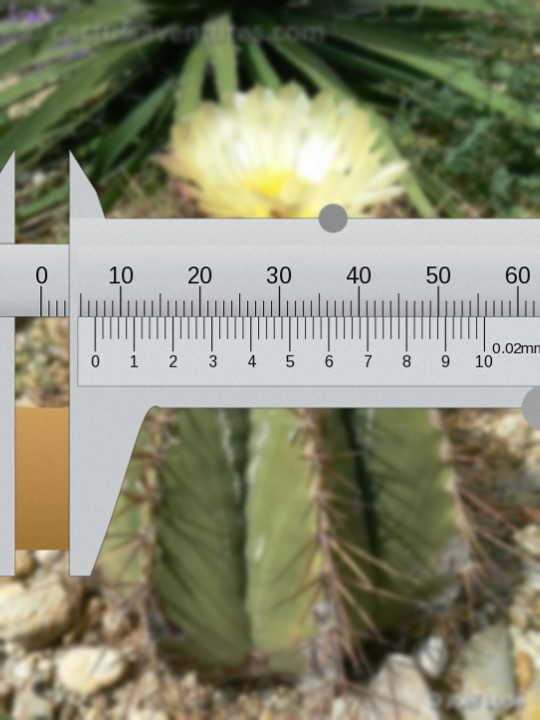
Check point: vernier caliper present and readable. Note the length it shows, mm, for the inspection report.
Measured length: 6.8 mm
